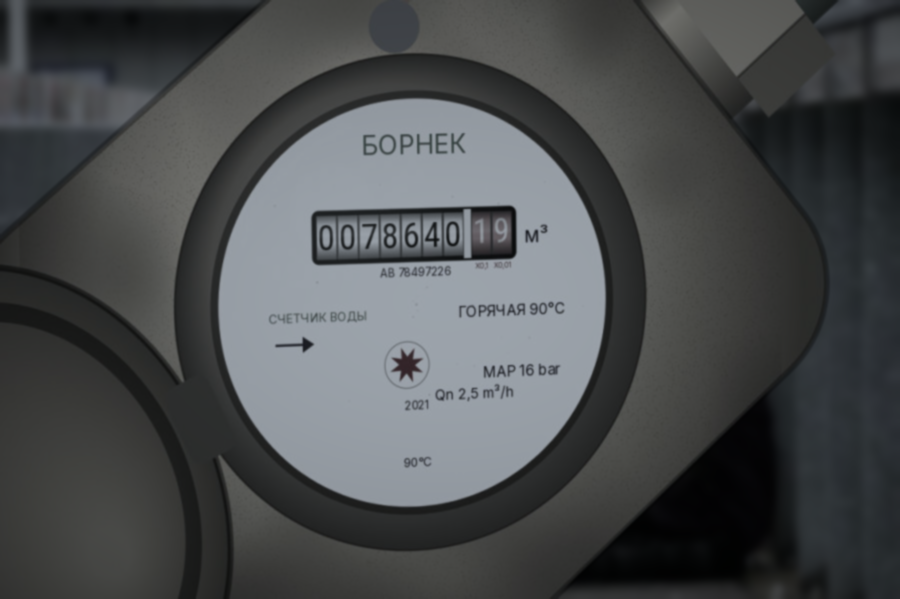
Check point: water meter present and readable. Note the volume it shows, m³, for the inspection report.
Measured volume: 78640.19 m³
